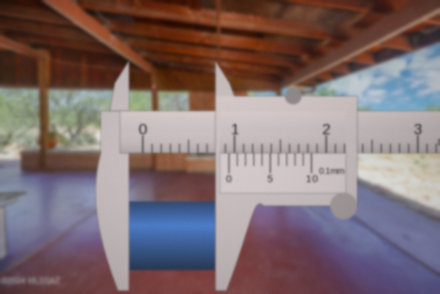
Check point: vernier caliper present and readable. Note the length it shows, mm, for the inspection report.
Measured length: 9.4 mm
